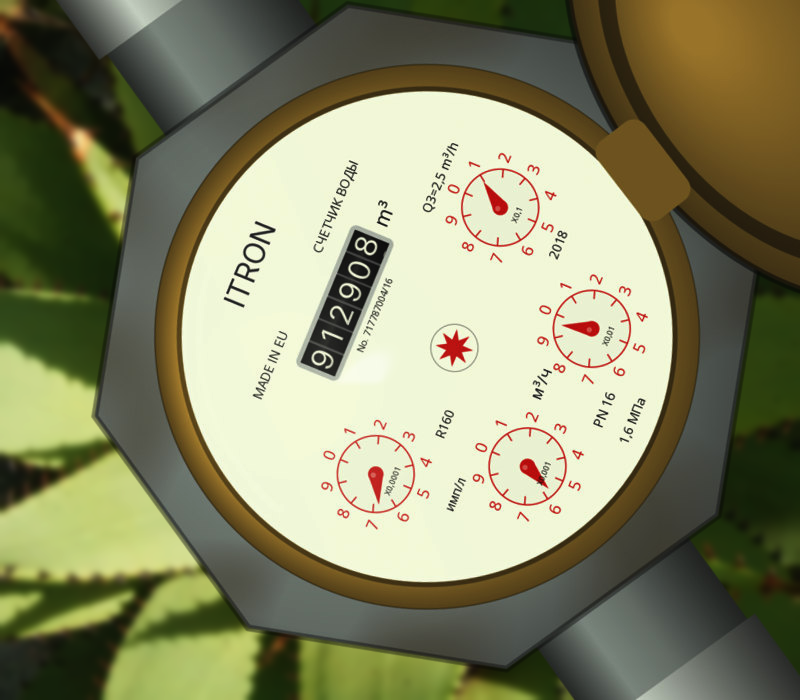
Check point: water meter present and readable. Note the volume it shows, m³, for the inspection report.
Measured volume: 912908.0956 m³
